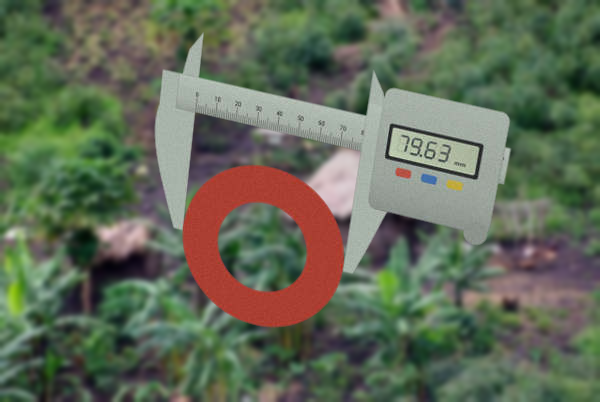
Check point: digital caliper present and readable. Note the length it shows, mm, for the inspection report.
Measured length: 79.63 mm
